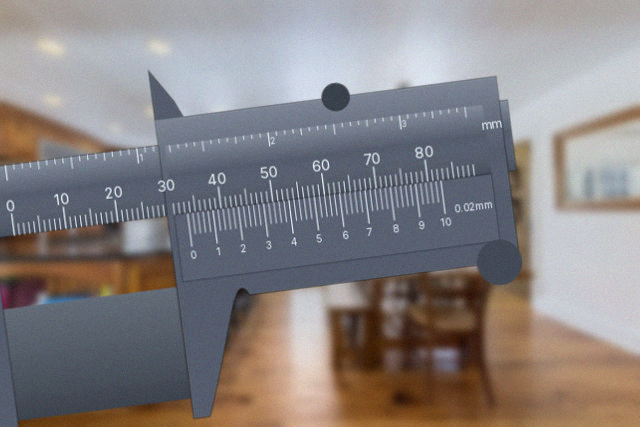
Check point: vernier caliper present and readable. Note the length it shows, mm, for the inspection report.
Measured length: 33.5 mm
